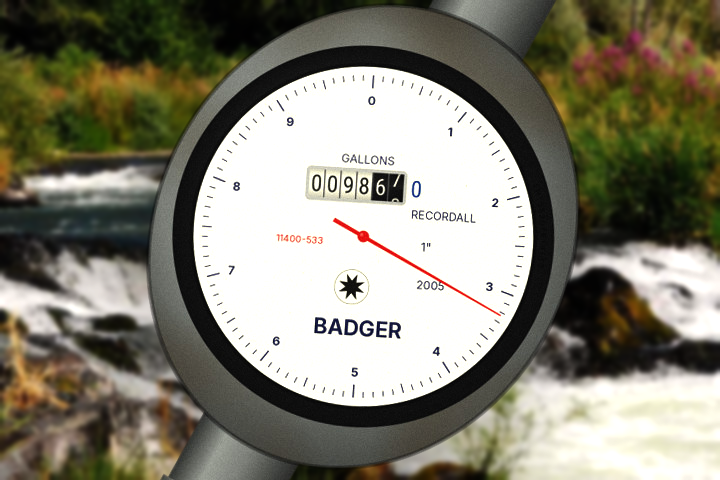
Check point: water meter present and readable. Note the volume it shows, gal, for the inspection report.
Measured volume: 98673.2 gal
